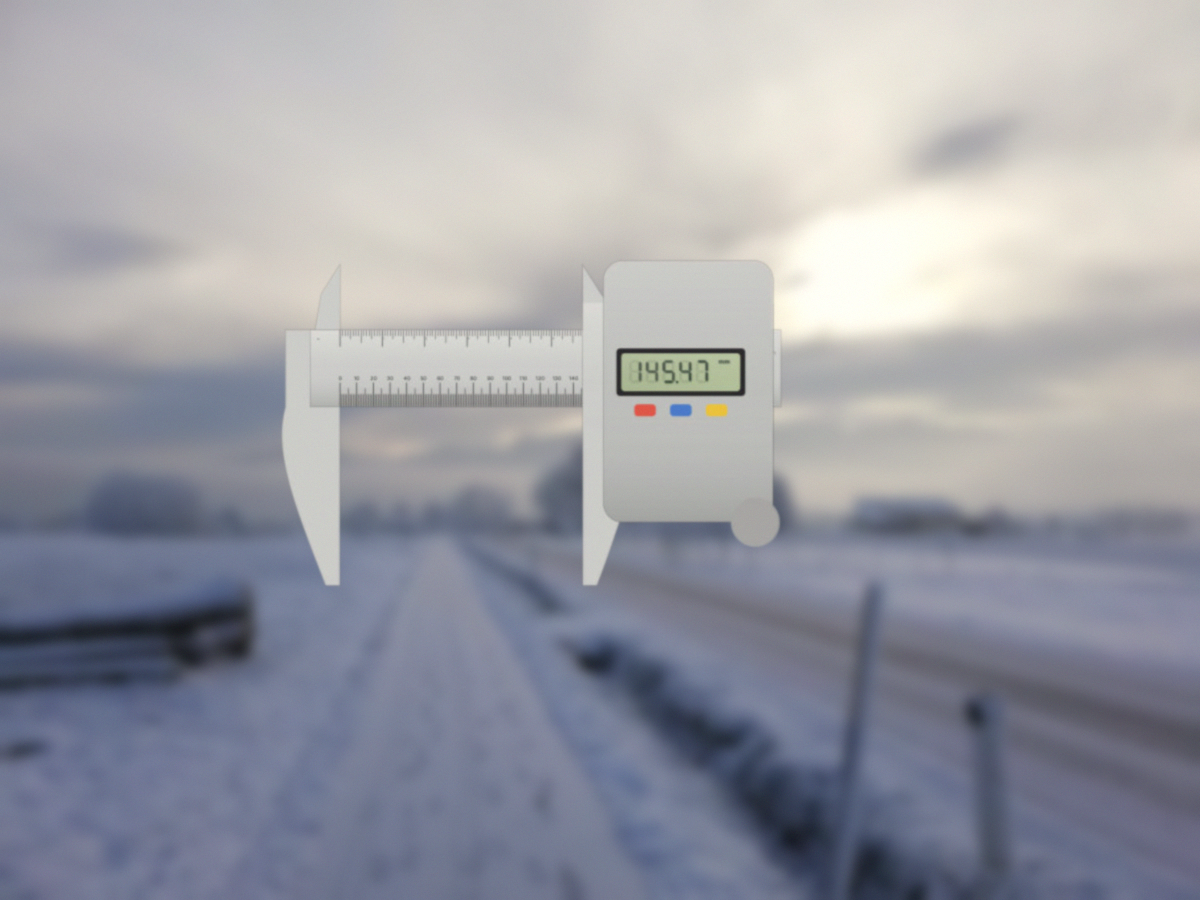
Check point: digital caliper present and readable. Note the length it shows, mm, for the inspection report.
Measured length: 145.47 mm
